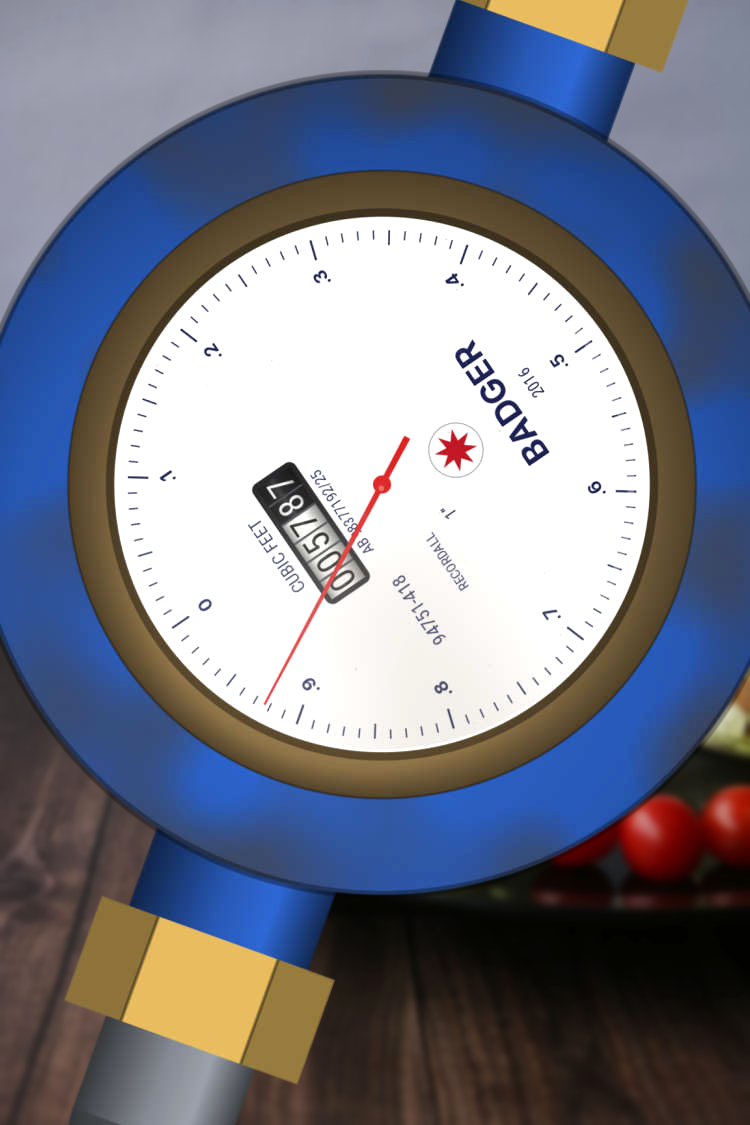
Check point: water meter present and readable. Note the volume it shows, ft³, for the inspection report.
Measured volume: 5786.92 ft³
